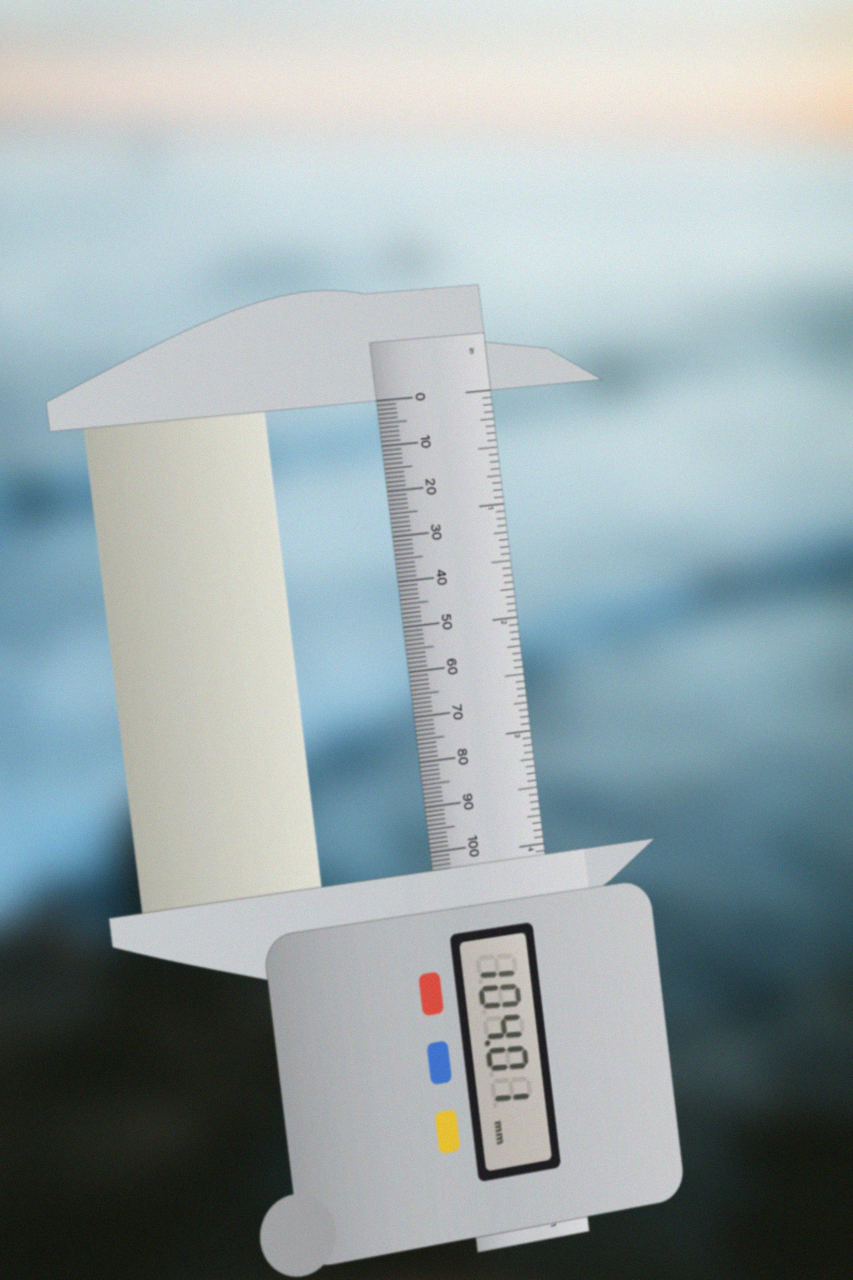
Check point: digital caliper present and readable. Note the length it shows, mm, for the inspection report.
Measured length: 104.01 mm
